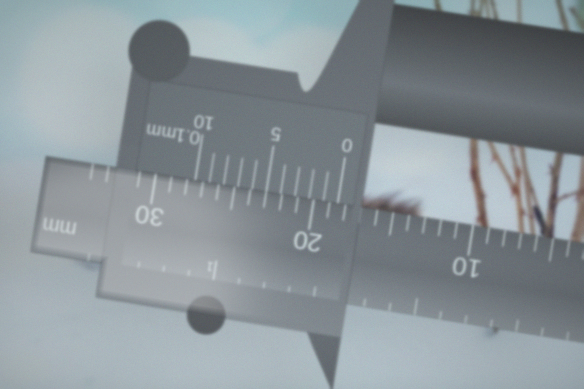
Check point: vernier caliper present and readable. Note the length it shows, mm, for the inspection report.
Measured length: 18.5 mm
